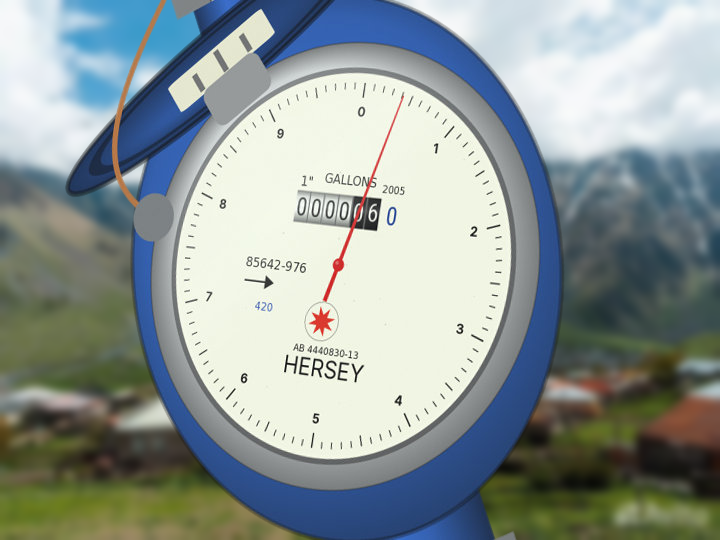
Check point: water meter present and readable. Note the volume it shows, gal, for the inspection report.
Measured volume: 60.4 gal
